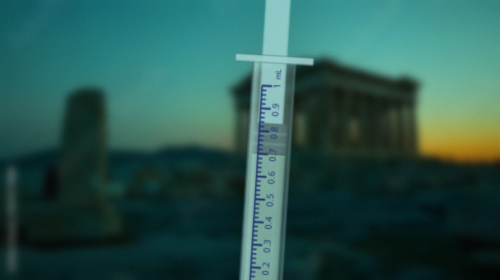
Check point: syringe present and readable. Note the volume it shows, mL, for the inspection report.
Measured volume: 0.7 mL
